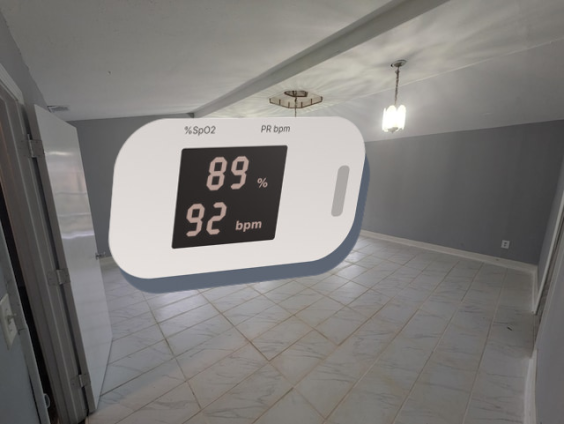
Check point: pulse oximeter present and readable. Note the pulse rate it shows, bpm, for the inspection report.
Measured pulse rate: 92 bpm
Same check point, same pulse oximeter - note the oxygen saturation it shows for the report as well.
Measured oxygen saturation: 89 %
